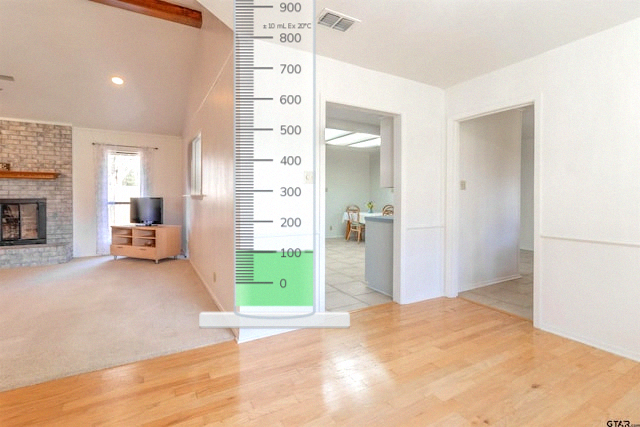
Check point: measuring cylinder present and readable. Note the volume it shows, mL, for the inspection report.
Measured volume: 100 mL
